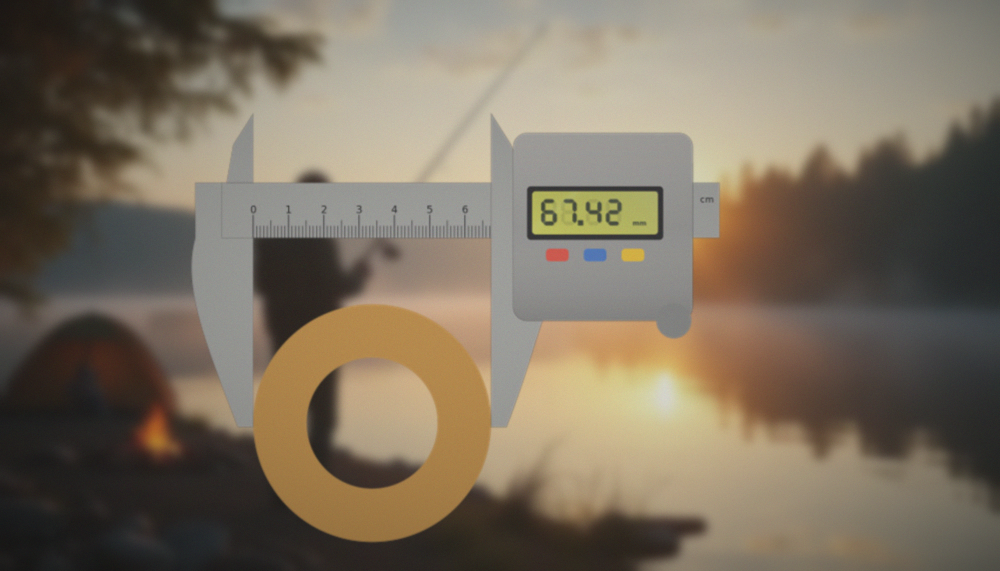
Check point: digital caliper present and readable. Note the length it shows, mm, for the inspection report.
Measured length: 67.42 mm
